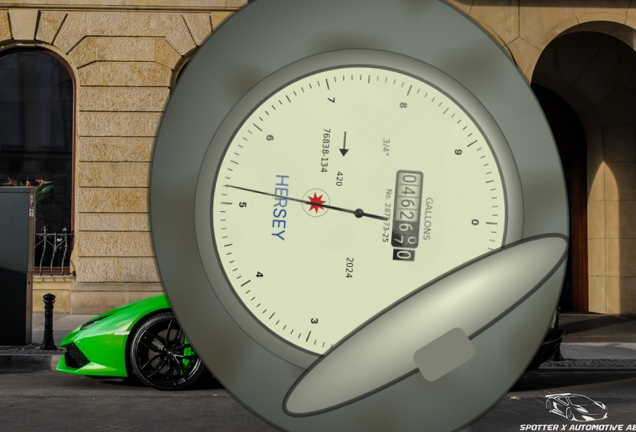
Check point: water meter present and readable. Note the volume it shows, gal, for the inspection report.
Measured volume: 462665.2 gal
